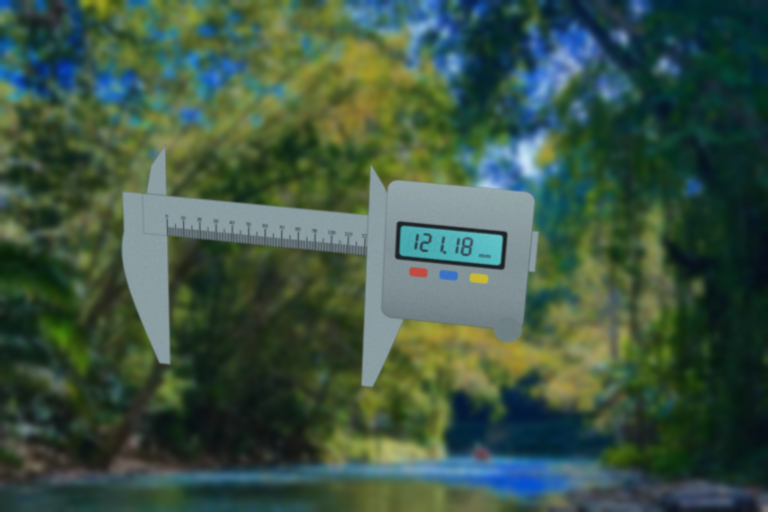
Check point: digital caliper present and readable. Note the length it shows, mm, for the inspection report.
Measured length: 121.18 mm
